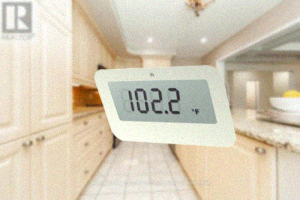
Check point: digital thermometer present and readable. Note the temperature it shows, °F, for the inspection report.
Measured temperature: 102.2 °F
